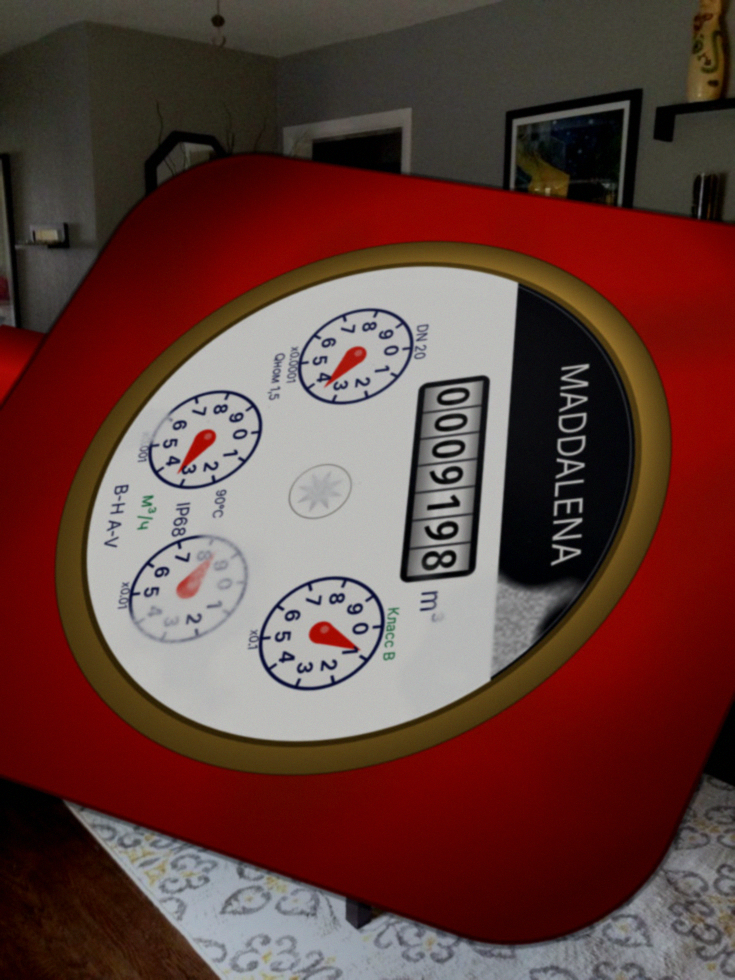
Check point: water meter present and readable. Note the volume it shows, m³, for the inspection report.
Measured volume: 9198.0833 m³
